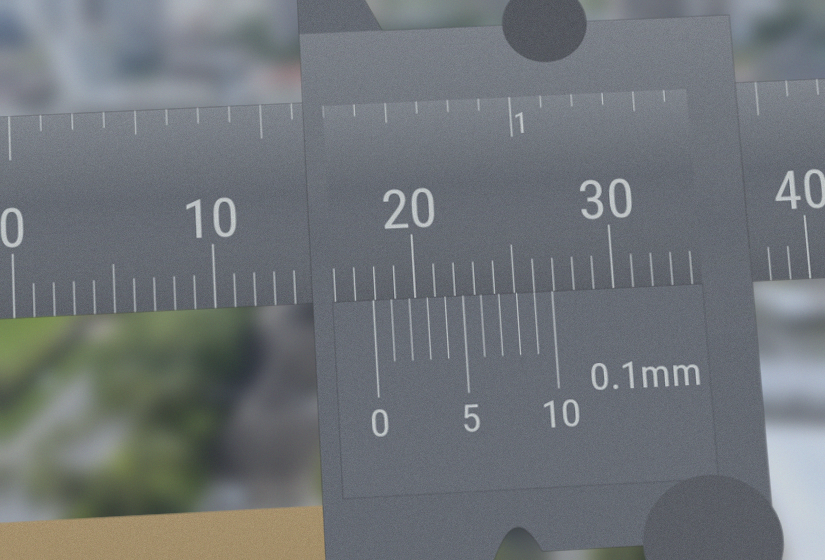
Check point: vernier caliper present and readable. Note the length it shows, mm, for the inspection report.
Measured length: 17.9 mm
